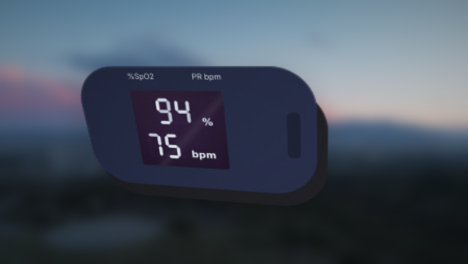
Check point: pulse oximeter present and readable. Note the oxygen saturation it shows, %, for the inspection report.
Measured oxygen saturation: 94 %
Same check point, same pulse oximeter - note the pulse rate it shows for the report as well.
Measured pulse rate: 75 bpm
